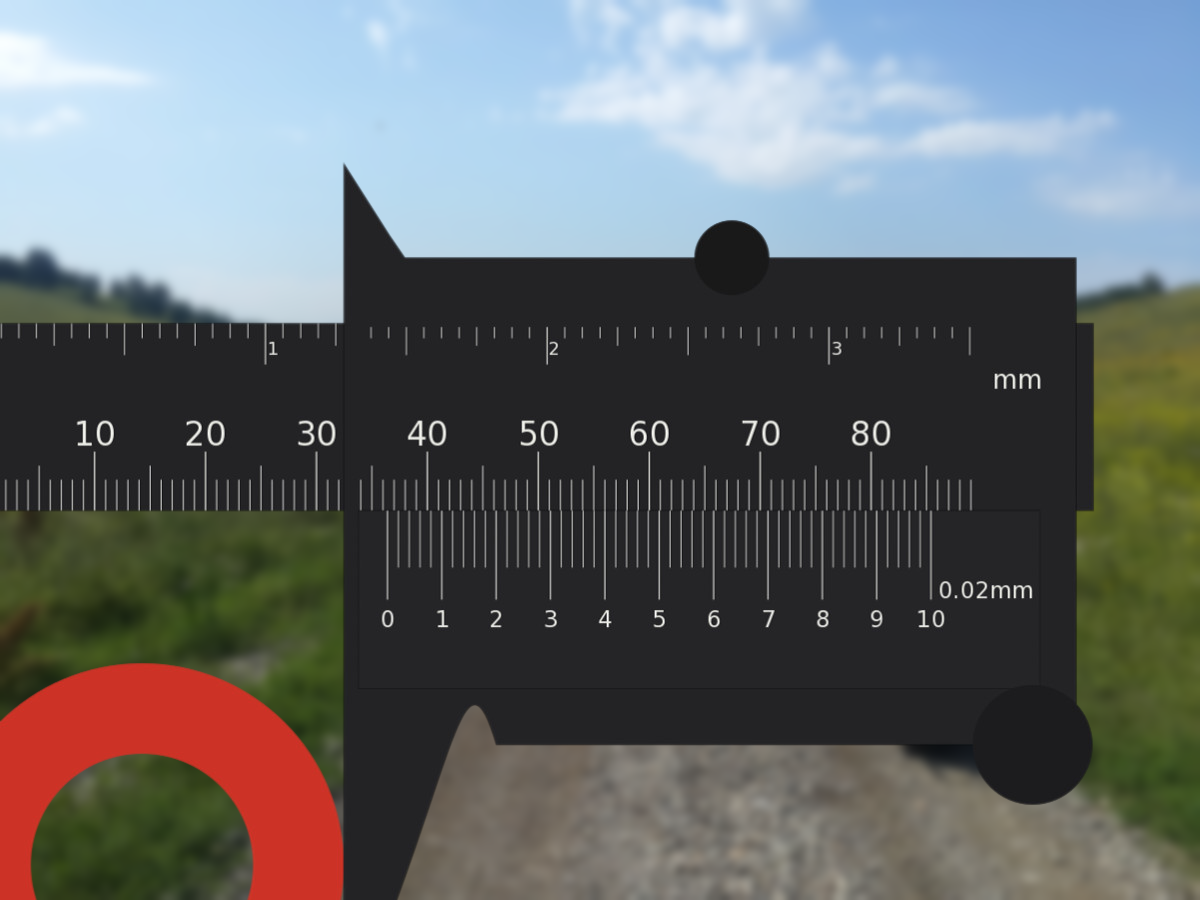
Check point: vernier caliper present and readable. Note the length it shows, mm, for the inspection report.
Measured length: 36.4 mm
